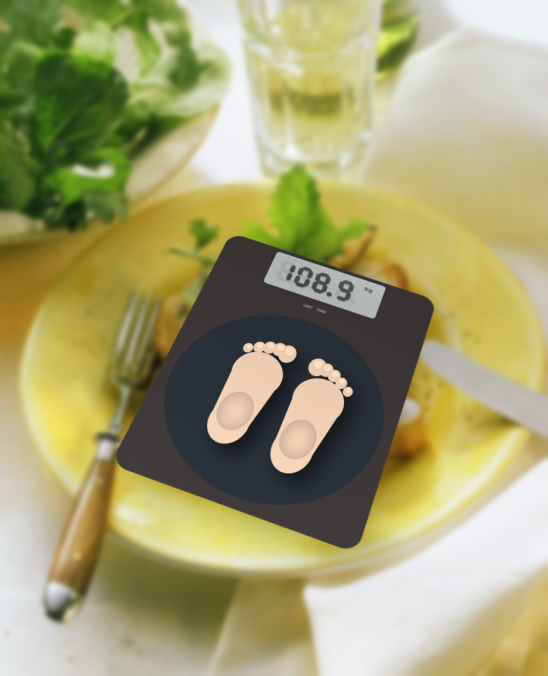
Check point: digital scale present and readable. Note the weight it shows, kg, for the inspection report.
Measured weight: 108.9 kg
